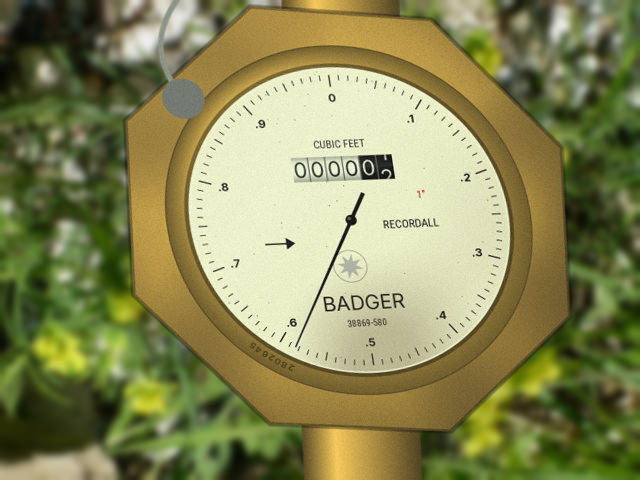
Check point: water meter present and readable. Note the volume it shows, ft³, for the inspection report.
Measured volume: 1.58 ft³
